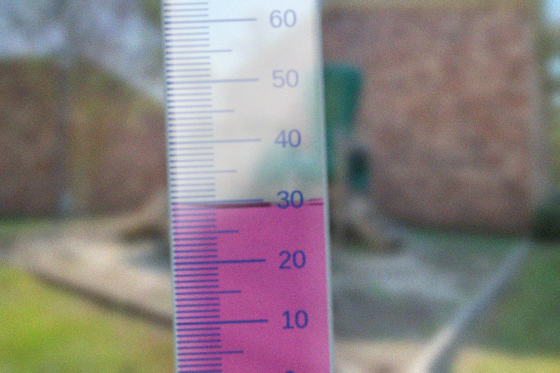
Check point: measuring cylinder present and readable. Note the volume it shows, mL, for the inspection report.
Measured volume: 29 mL
